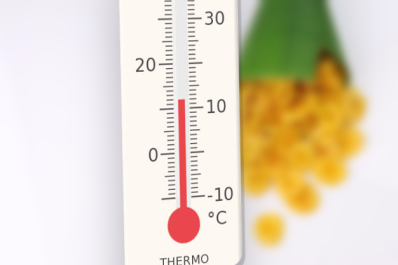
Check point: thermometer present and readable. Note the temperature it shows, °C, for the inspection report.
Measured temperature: 12 °C
